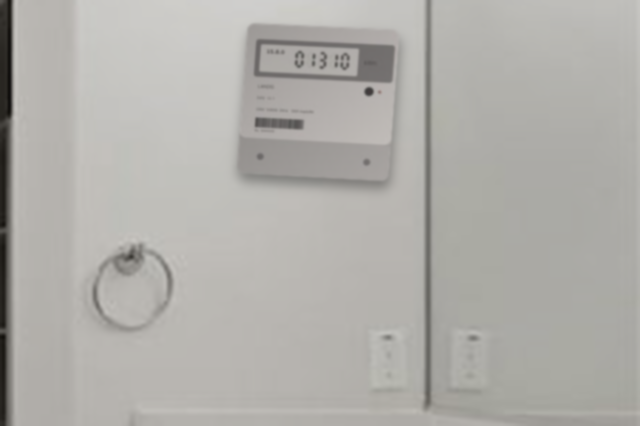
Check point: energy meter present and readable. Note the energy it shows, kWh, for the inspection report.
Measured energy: 1310 kWh
